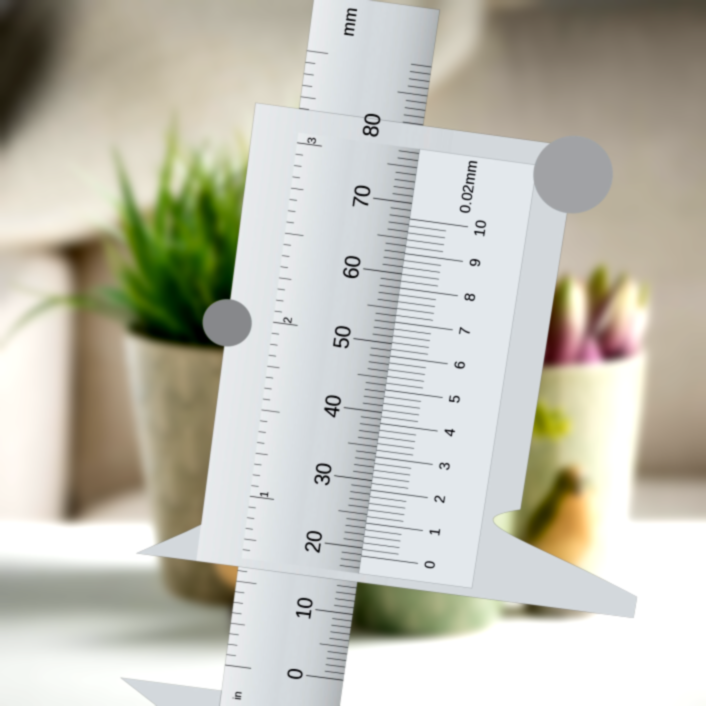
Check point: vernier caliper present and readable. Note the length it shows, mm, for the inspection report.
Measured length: 18.8 mm
